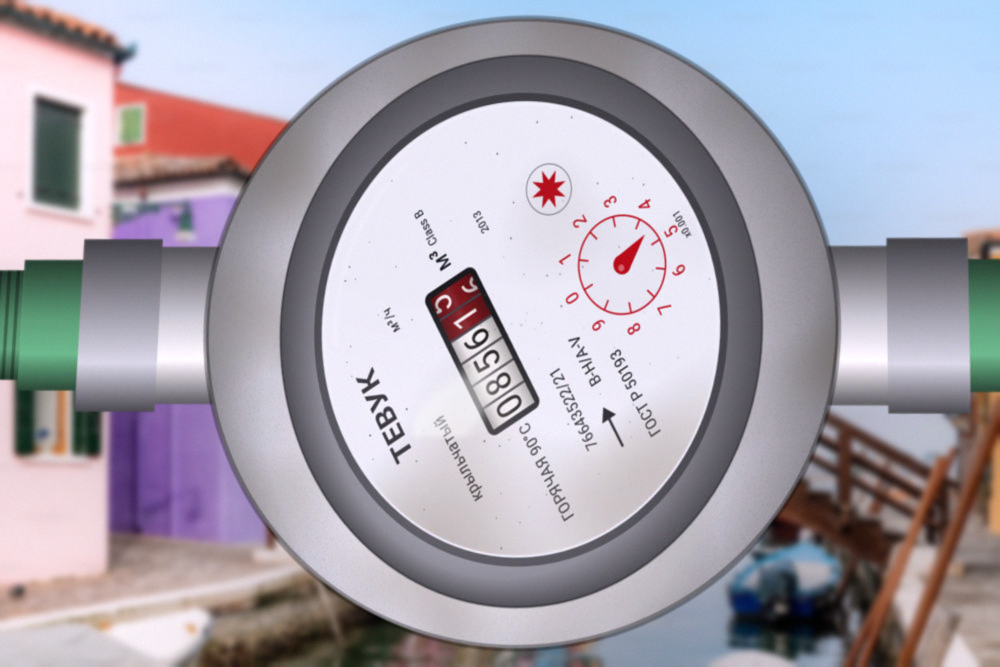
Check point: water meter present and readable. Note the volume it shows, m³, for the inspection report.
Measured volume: 856.154 m³
